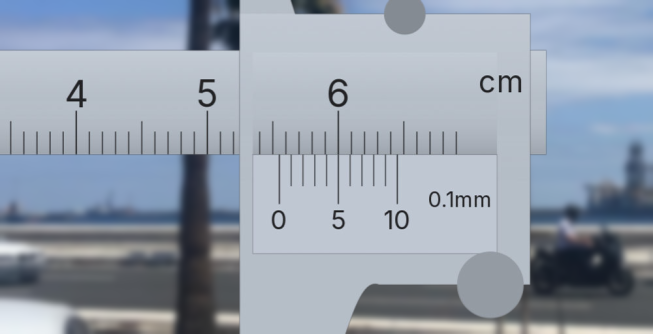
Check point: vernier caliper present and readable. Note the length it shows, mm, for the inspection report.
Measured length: 55.5 mm
